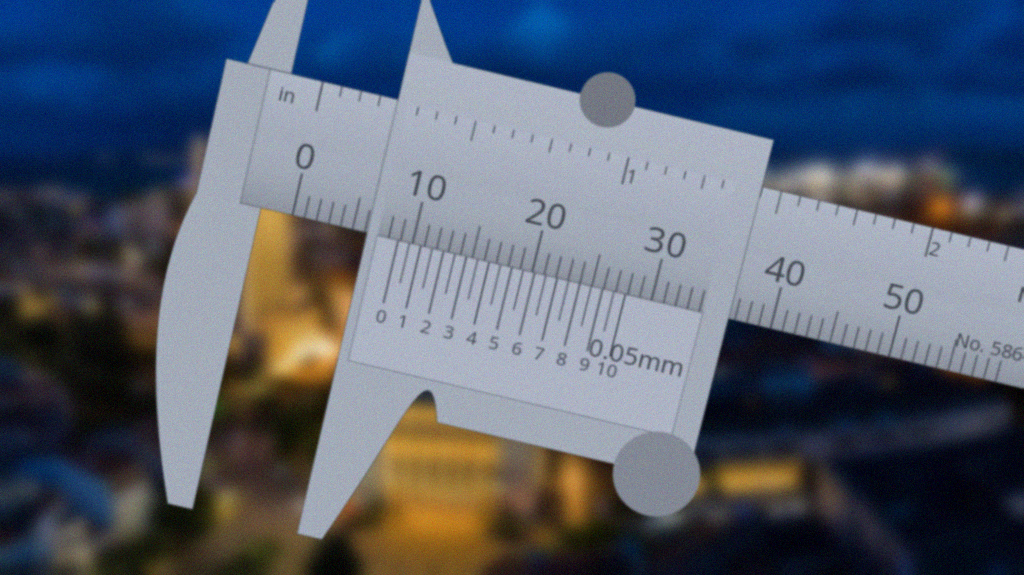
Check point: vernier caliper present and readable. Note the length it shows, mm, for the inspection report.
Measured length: 8.8 mm
